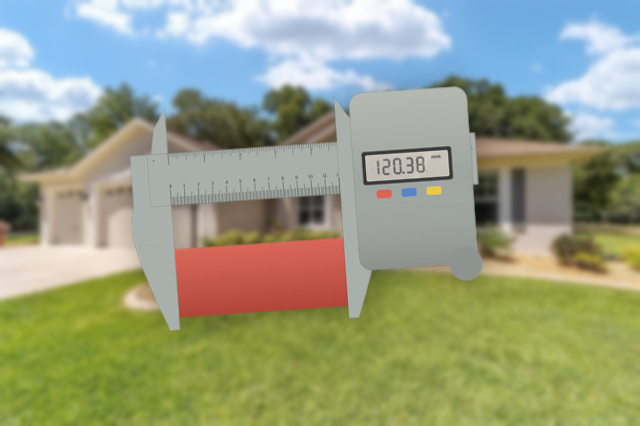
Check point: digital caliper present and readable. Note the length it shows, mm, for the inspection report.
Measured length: 120.38 mm
